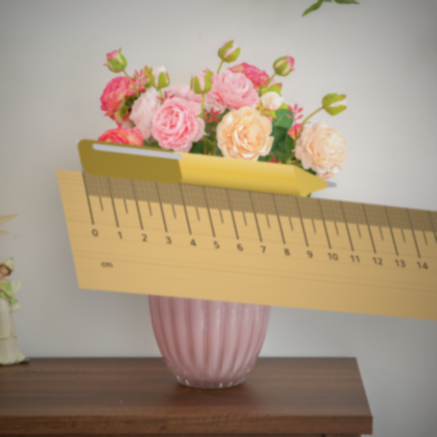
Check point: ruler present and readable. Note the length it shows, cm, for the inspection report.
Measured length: 11 cm
